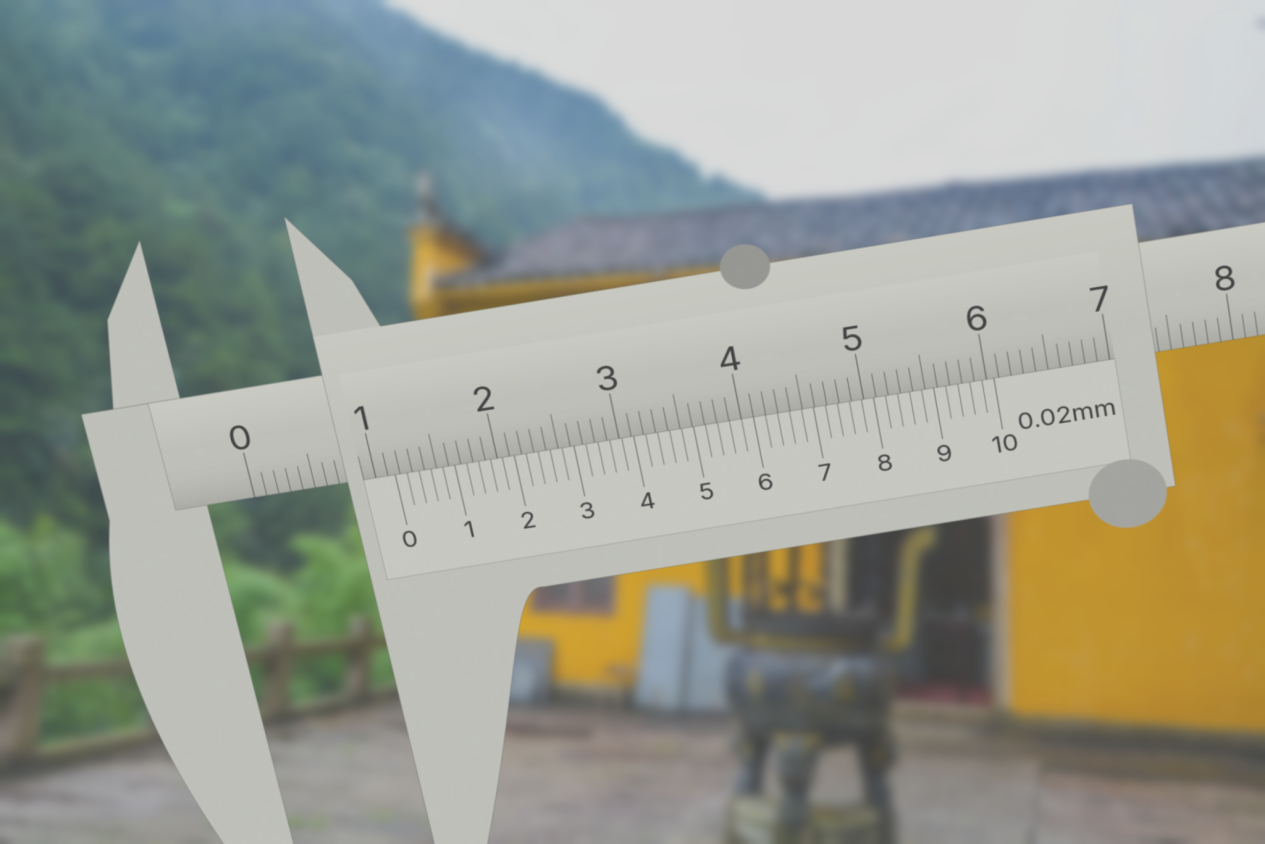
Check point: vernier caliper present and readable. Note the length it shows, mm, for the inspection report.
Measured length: 11.6 mm
